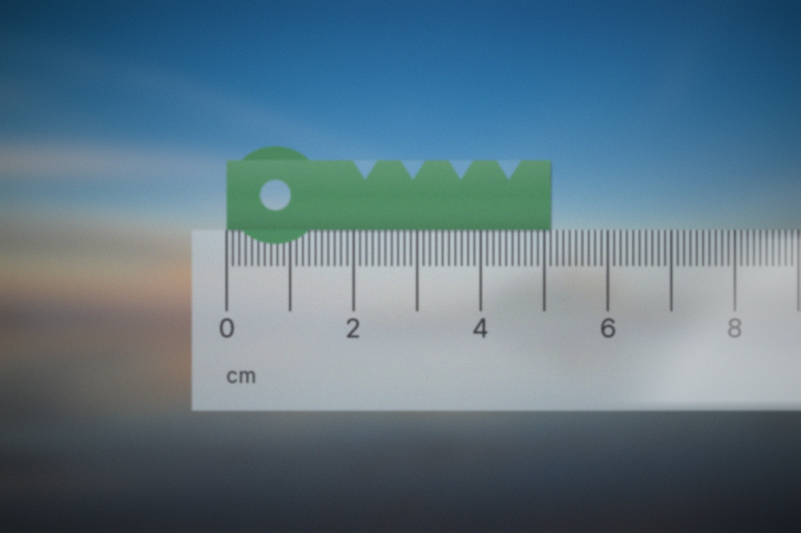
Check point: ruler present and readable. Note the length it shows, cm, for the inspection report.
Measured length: 5.1 cm
